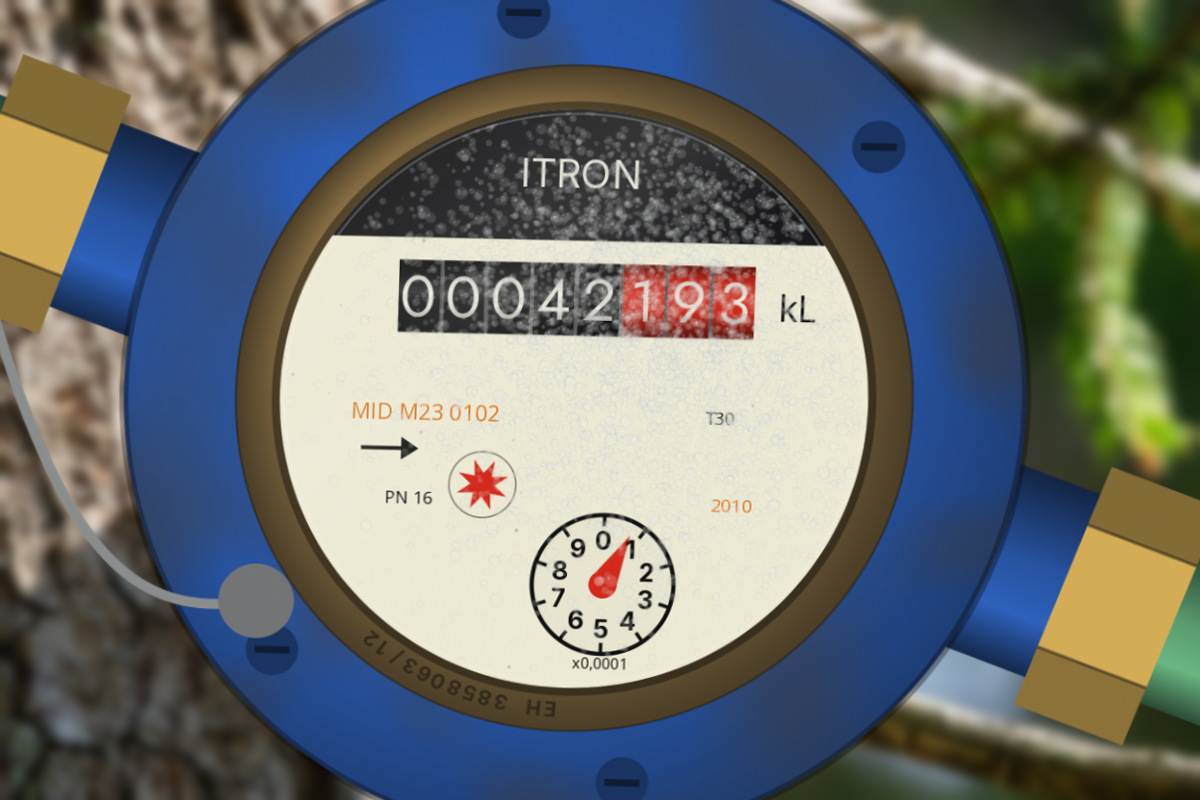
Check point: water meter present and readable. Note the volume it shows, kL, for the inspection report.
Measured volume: 42.1930 kL
